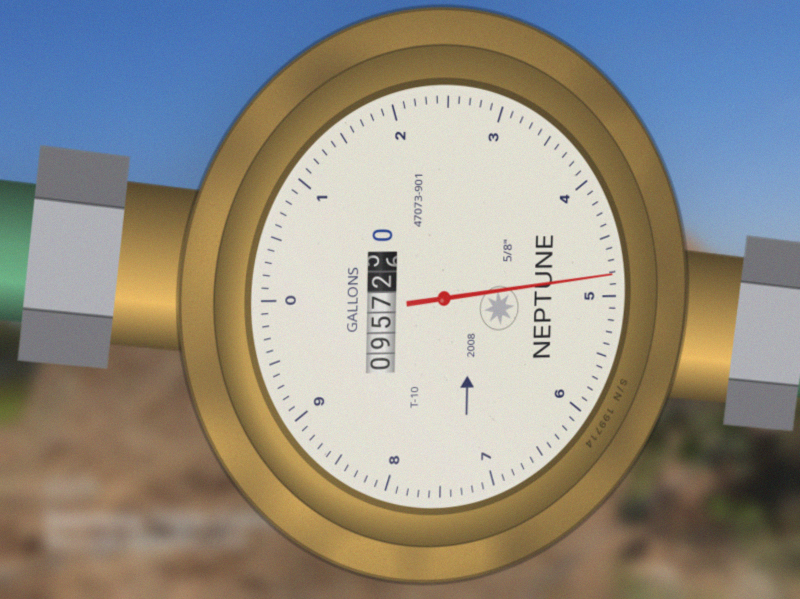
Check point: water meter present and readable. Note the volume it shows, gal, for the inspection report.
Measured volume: 957254.8 gal
